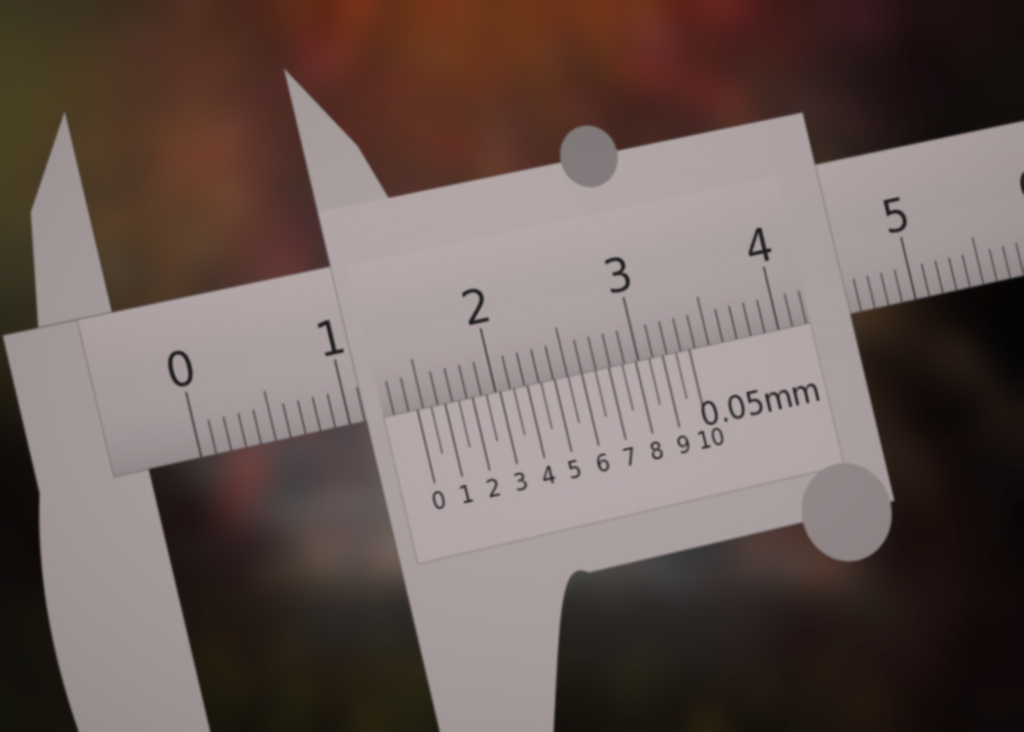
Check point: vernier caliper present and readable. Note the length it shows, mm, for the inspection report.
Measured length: 14.6 mm
